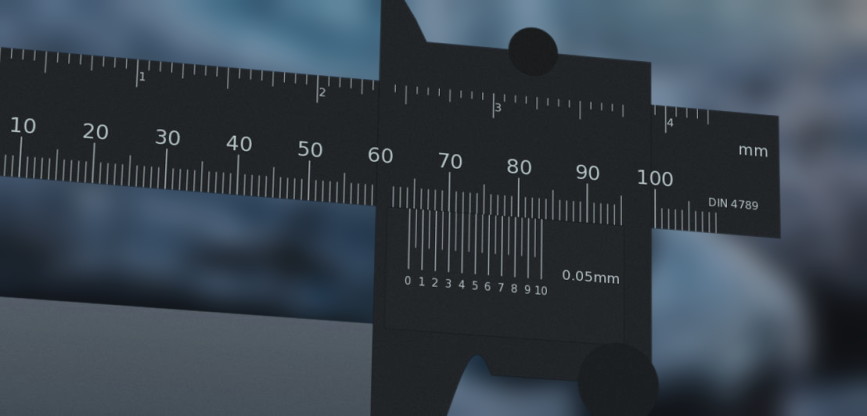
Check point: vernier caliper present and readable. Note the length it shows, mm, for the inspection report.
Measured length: 64.4 mm
